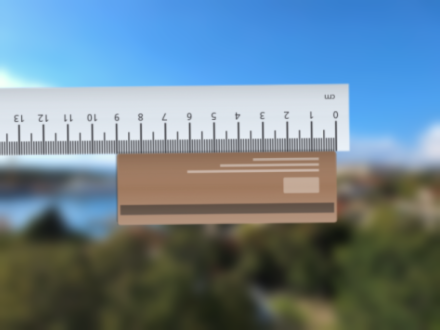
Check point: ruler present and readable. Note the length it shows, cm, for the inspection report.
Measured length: 9 cm
